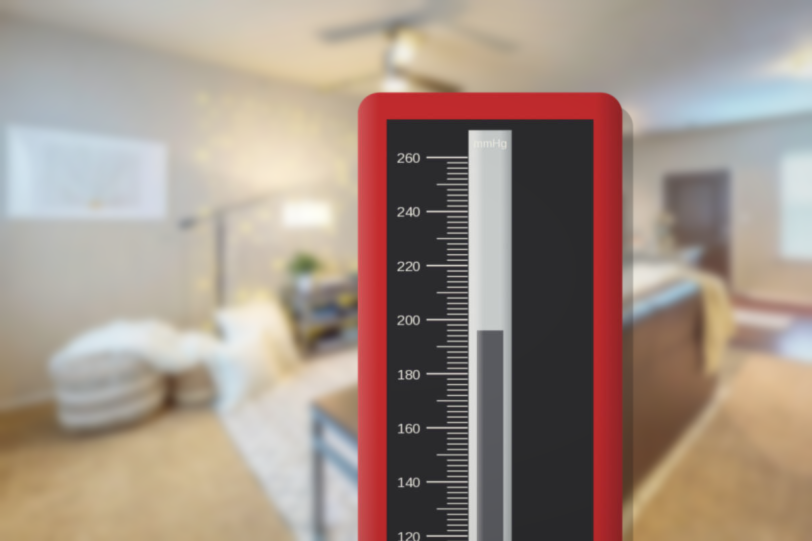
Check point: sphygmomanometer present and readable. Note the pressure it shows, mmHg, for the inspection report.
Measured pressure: 196 mmHg
